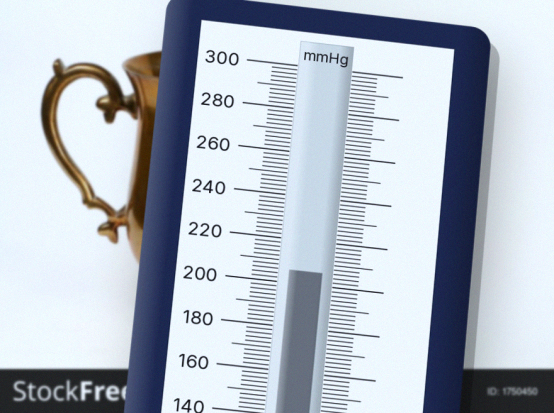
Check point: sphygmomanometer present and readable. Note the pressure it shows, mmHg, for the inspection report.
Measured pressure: 206 mmHg
